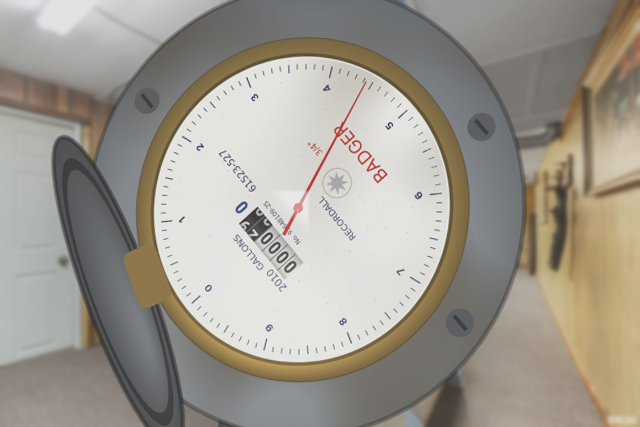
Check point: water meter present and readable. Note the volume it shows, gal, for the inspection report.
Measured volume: 294.4 gal
